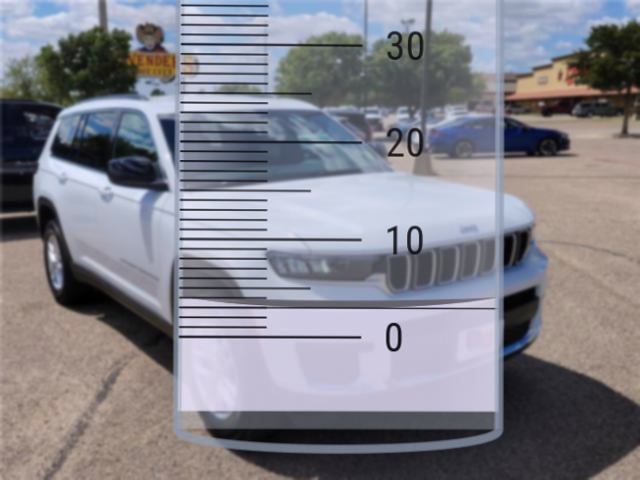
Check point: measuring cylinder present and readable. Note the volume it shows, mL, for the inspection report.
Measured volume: 3 mL
